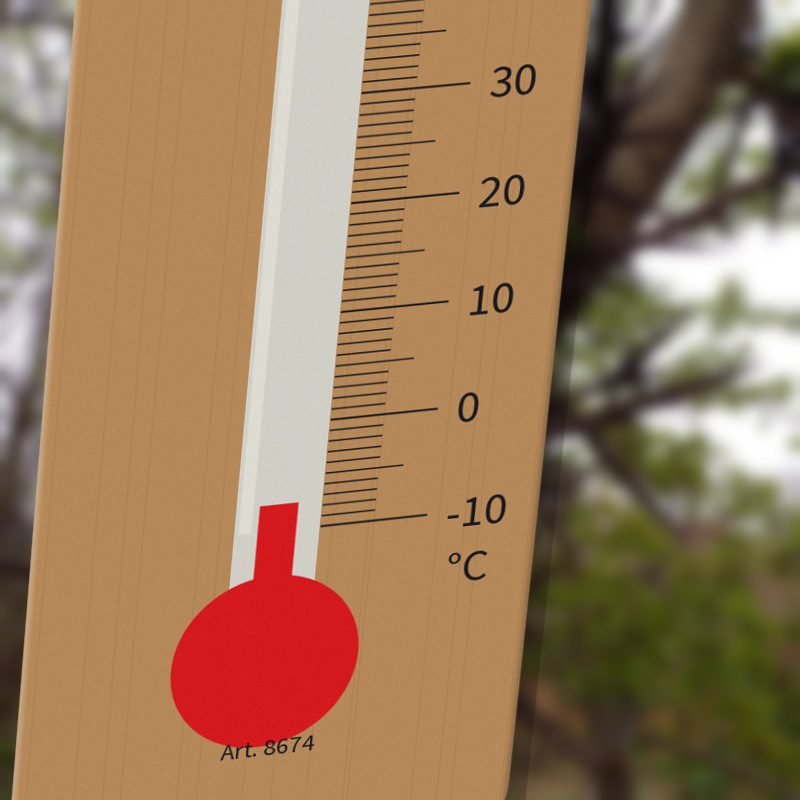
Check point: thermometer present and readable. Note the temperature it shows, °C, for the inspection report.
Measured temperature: -7.5 °C
